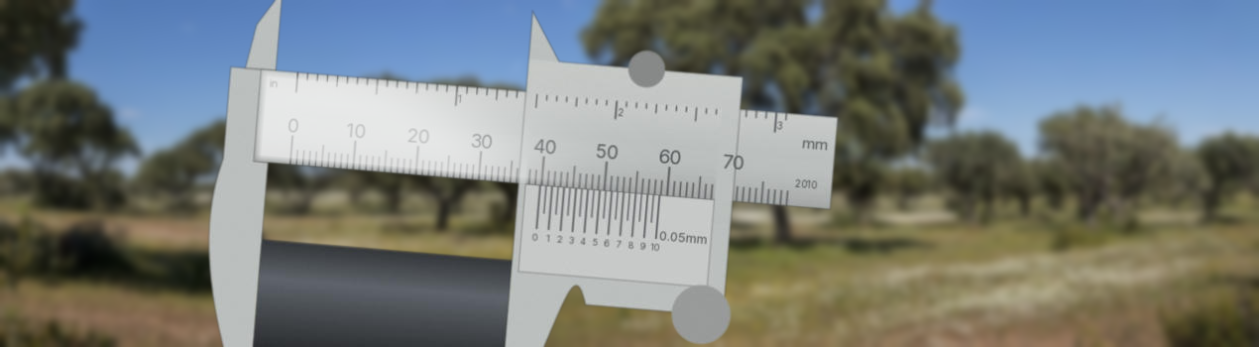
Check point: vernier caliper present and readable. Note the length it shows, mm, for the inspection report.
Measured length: 39.8 mm
